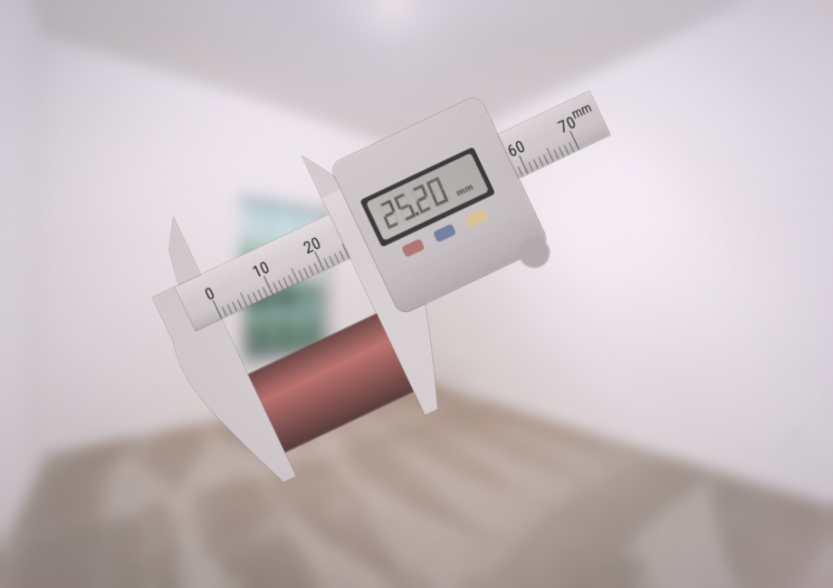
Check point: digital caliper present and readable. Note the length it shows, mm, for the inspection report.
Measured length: 25.20 mm
